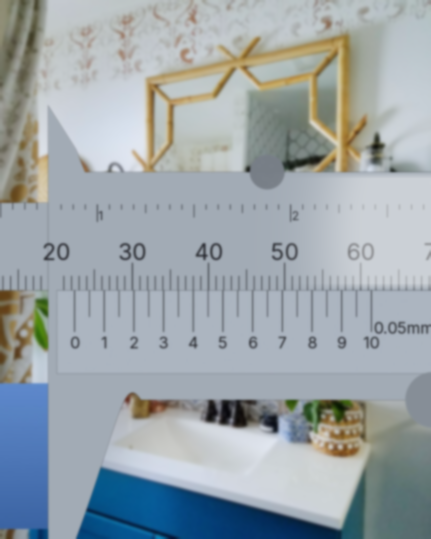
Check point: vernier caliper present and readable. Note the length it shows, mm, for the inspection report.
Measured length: 22.4 mm
